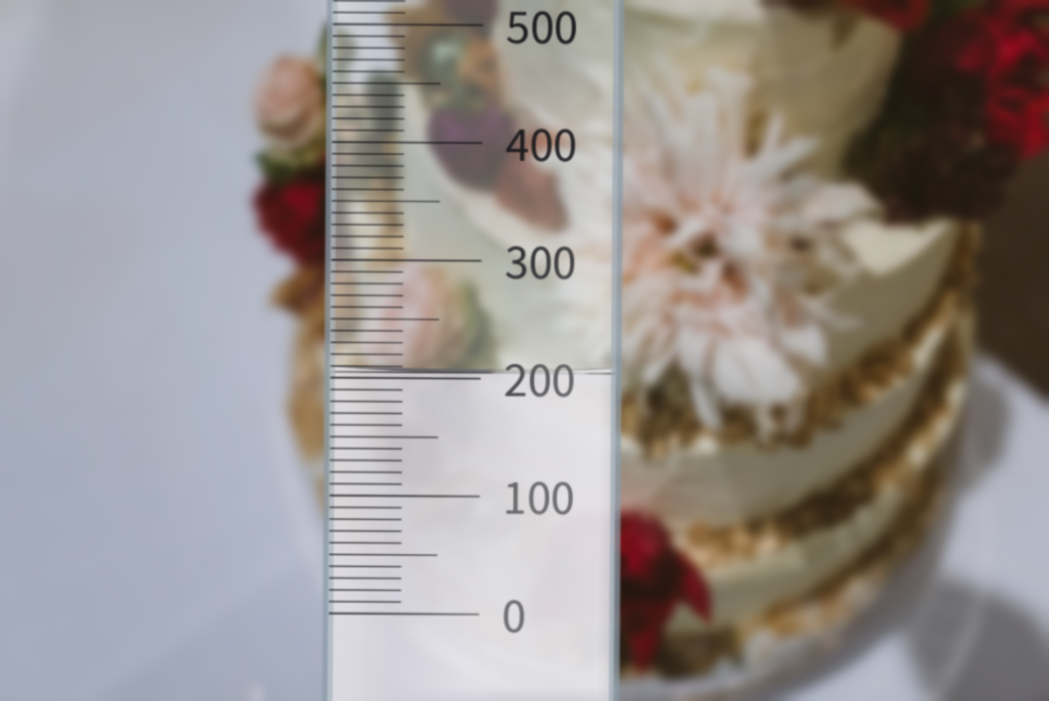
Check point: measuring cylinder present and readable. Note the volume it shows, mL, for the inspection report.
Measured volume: 205 mL
